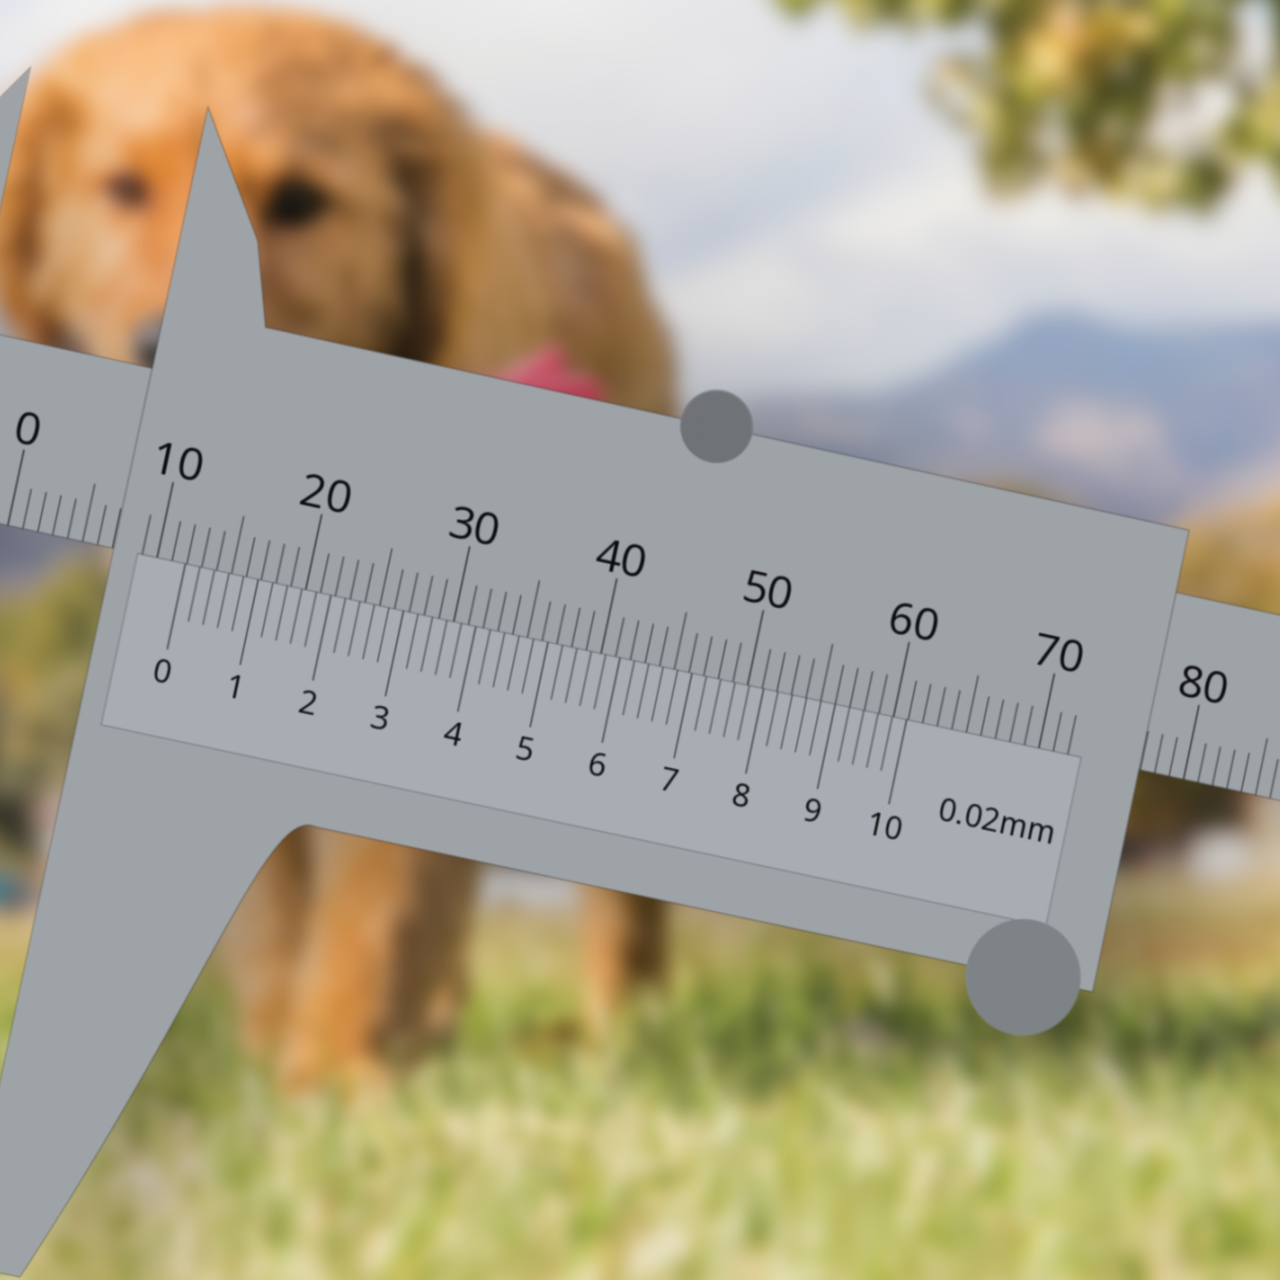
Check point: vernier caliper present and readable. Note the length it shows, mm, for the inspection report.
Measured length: 11.9 mm
